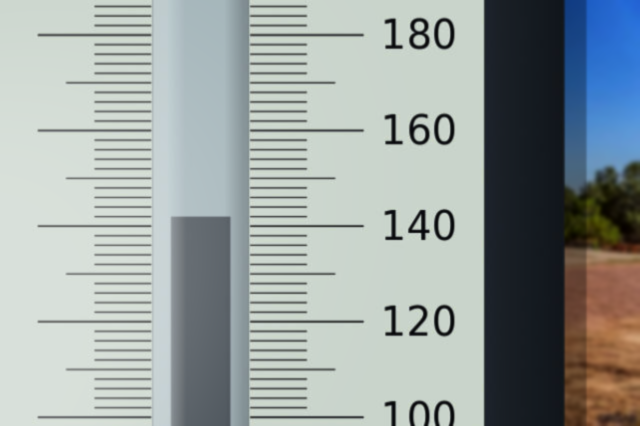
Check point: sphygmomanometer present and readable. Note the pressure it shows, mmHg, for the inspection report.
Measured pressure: 142 mmHg
